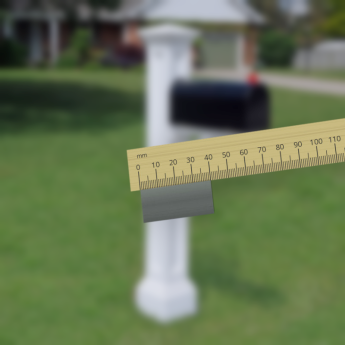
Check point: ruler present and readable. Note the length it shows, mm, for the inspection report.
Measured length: 40 mm
